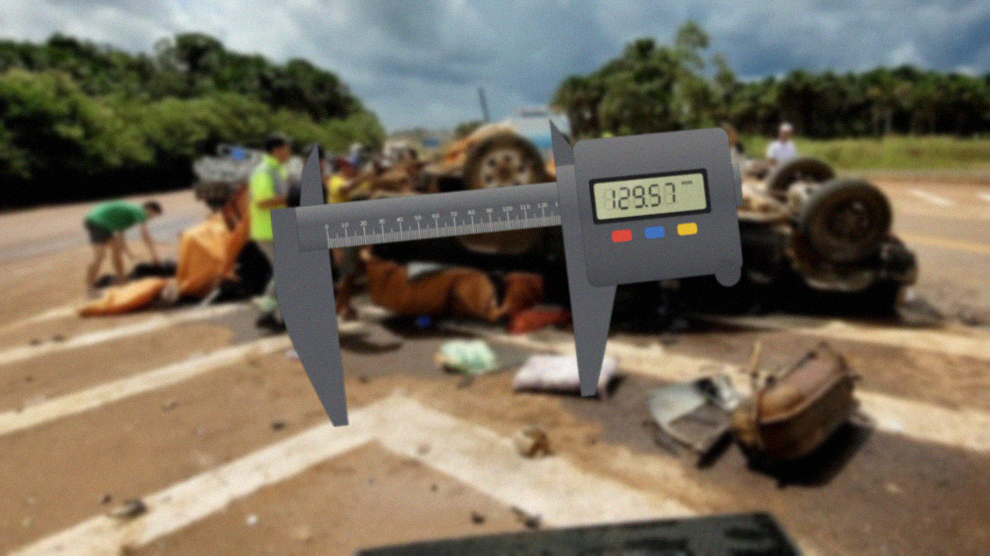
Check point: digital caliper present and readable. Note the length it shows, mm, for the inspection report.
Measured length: 129.57 mm
